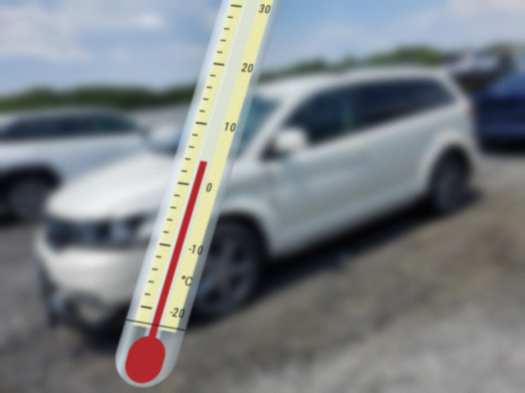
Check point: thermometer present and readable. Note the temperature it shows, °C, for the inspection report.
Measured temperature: 4 °C
